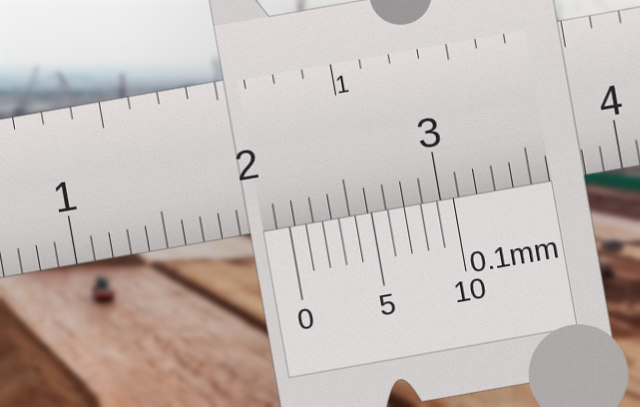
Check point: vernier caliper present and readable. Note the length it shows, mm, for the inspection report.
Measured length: 21.7 mm
